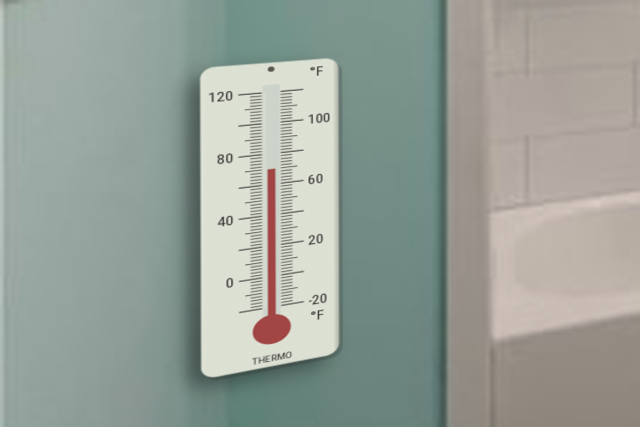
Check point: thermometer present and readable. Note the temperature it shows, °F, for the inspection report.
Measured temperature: 70 °F
